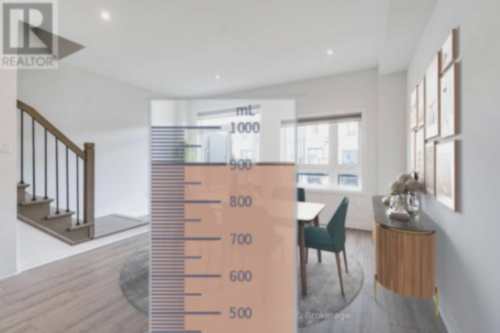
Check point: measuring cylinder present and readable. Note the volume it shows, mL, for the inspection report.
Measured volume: 900 mL
